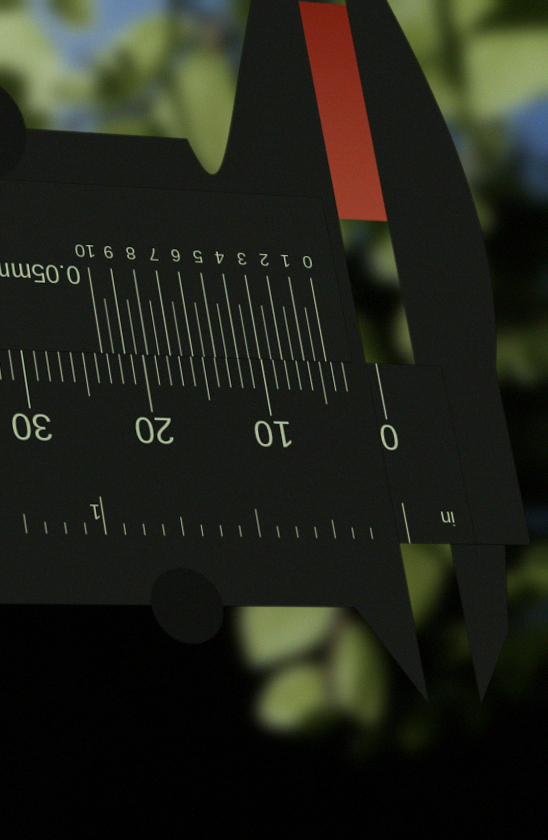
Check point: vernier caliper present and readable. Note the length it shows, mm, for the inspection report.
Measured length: 4.4 mm
